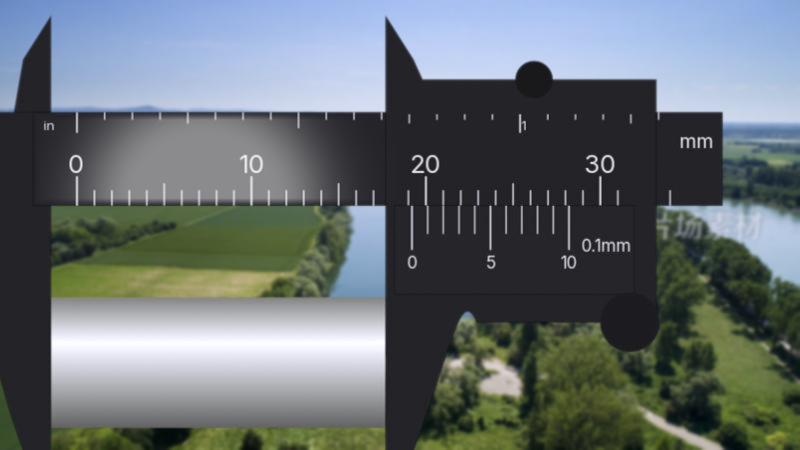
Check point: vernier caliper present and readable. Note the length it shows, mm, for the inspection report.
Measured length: 19.2 mm
